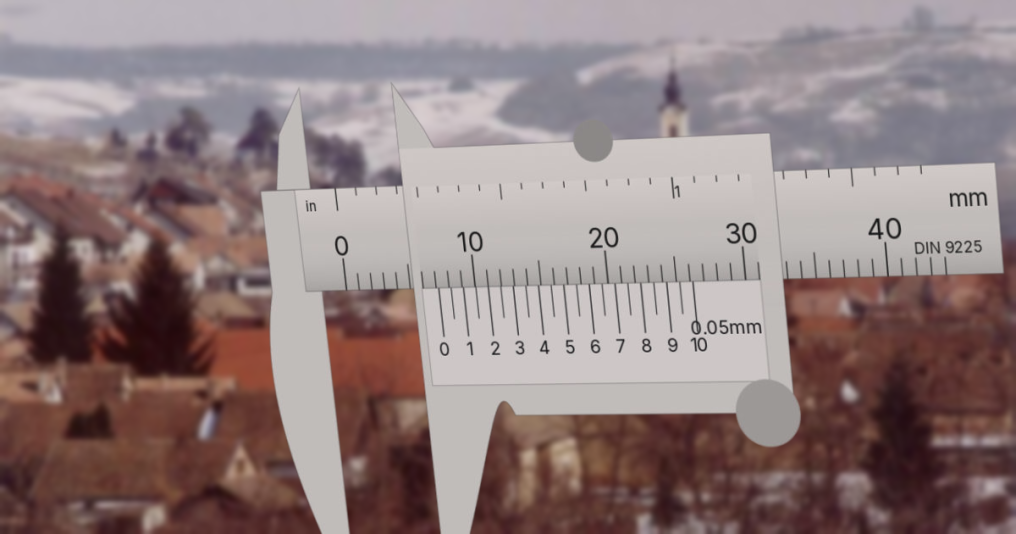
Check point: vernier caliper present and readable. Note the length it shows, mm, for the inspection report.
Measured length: 7.2 mm
